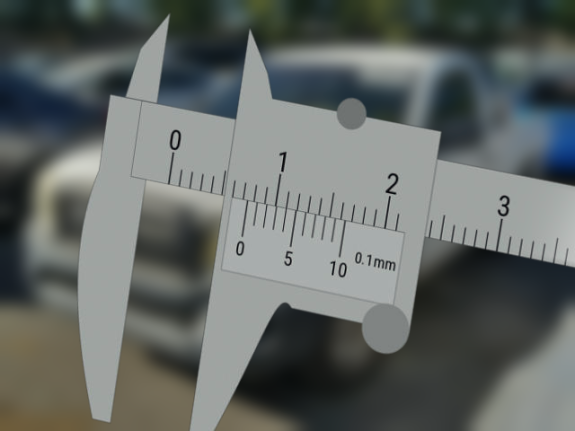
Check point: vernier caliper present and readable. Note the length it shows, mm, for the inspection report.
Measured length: 7.4 mm
